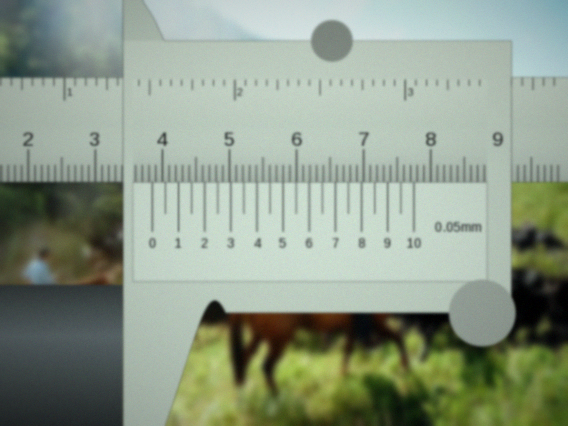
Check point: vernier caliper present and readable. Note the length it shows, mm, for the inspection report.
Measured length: 38.5 mm
